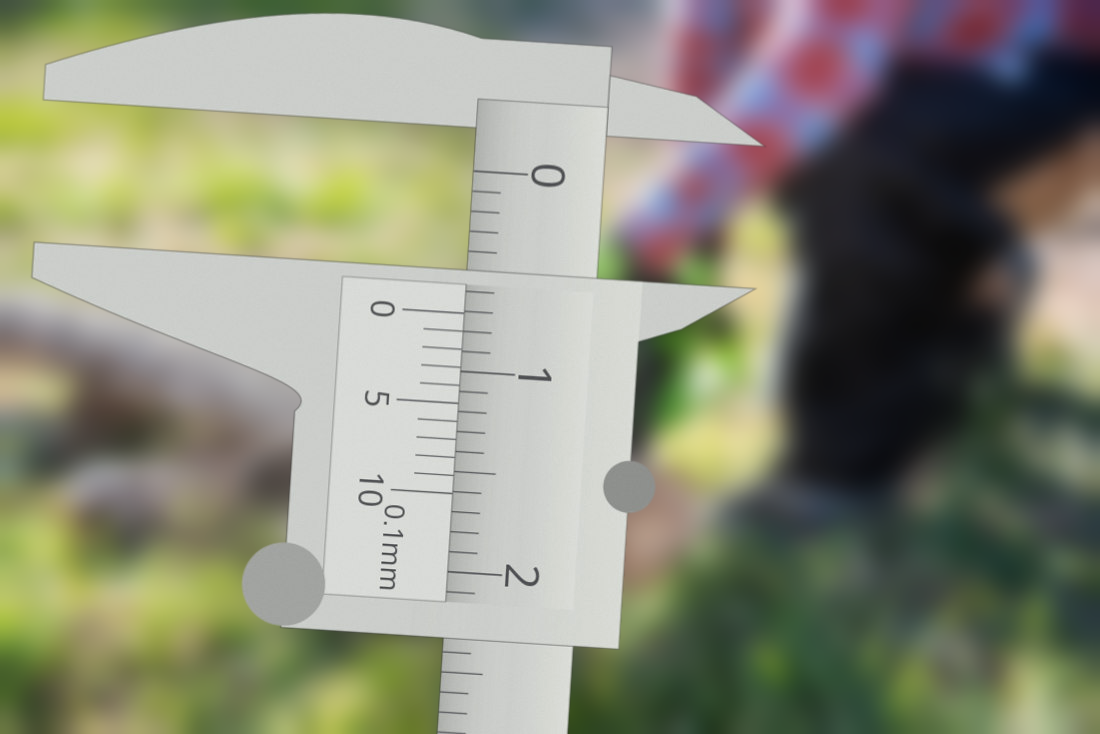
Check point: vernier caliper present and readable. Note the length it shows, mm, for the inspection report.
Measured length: 7.1 mm
